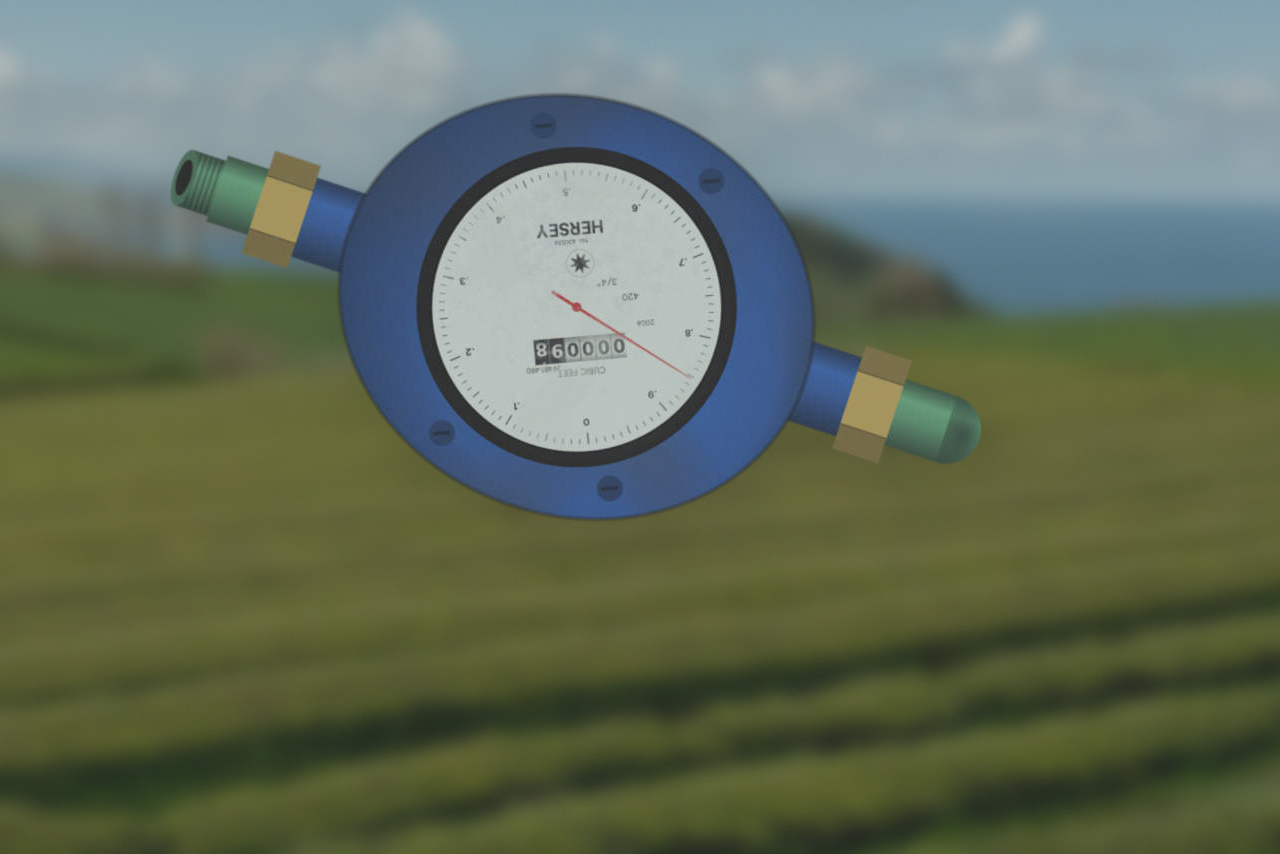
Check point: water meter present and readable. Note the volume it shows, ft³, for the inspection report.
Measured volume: 97.85 ft³
